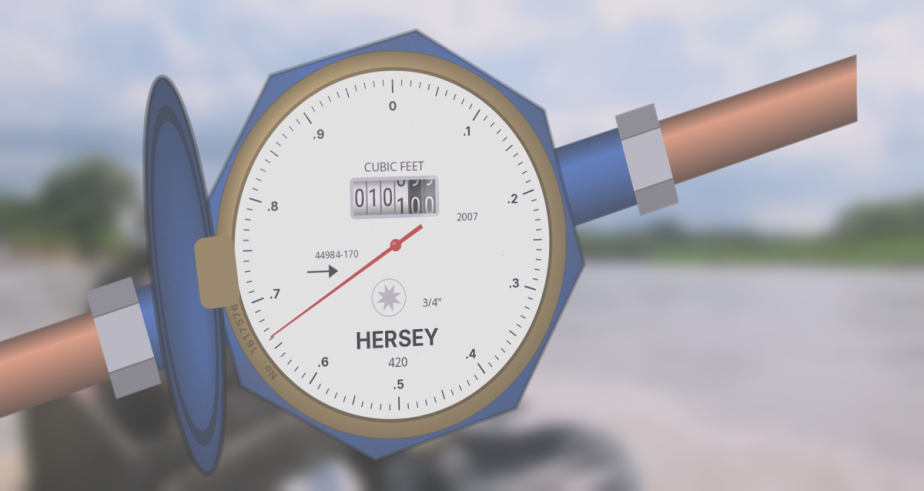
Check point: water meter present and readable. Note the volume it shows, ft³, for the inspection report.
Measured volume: 10099.66 ft³
